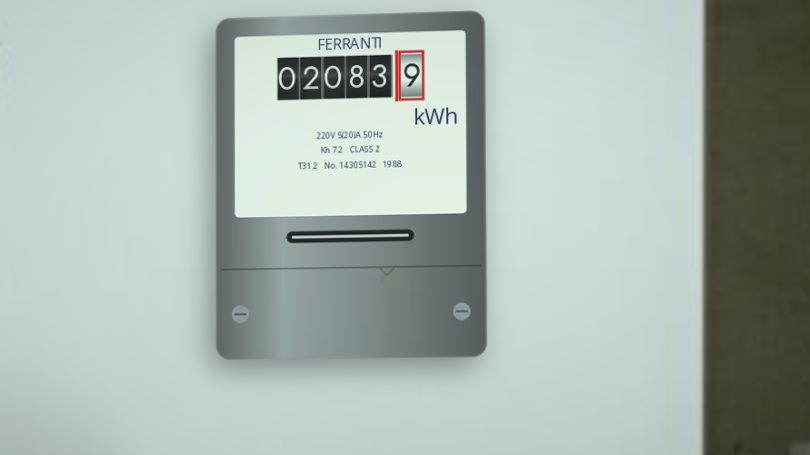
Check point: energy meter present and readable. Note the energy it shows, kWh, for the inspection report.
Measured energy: 2083.9 kWh
